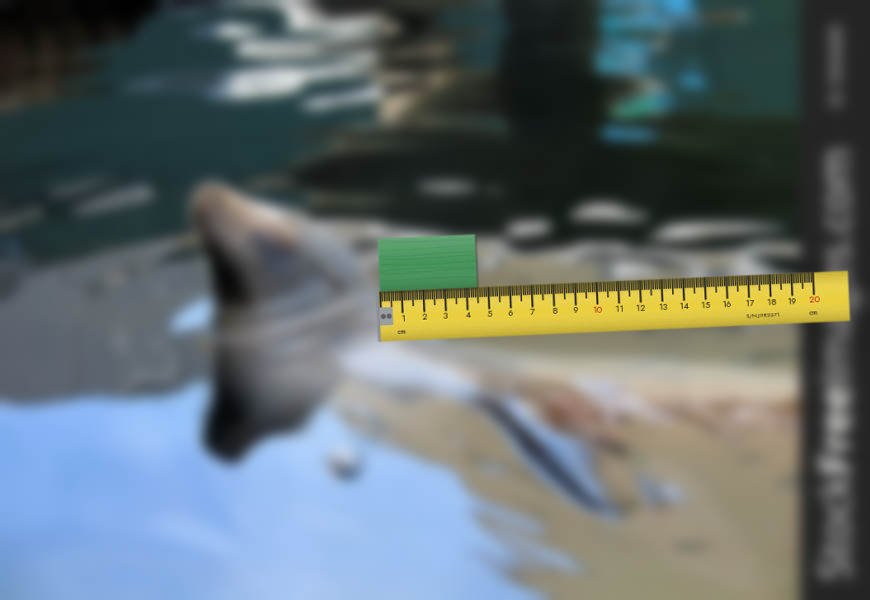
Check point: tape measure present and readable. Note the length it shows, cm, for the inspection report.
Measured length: 4.5 cm
